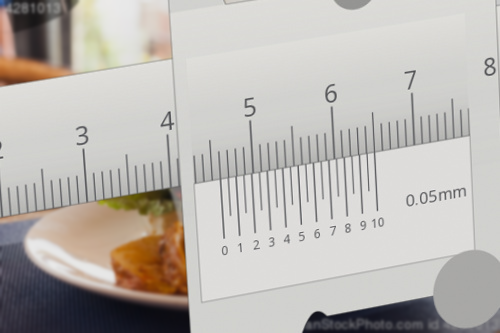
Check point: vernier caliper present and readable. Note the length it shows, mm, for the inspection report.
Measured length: 46.0 mm
